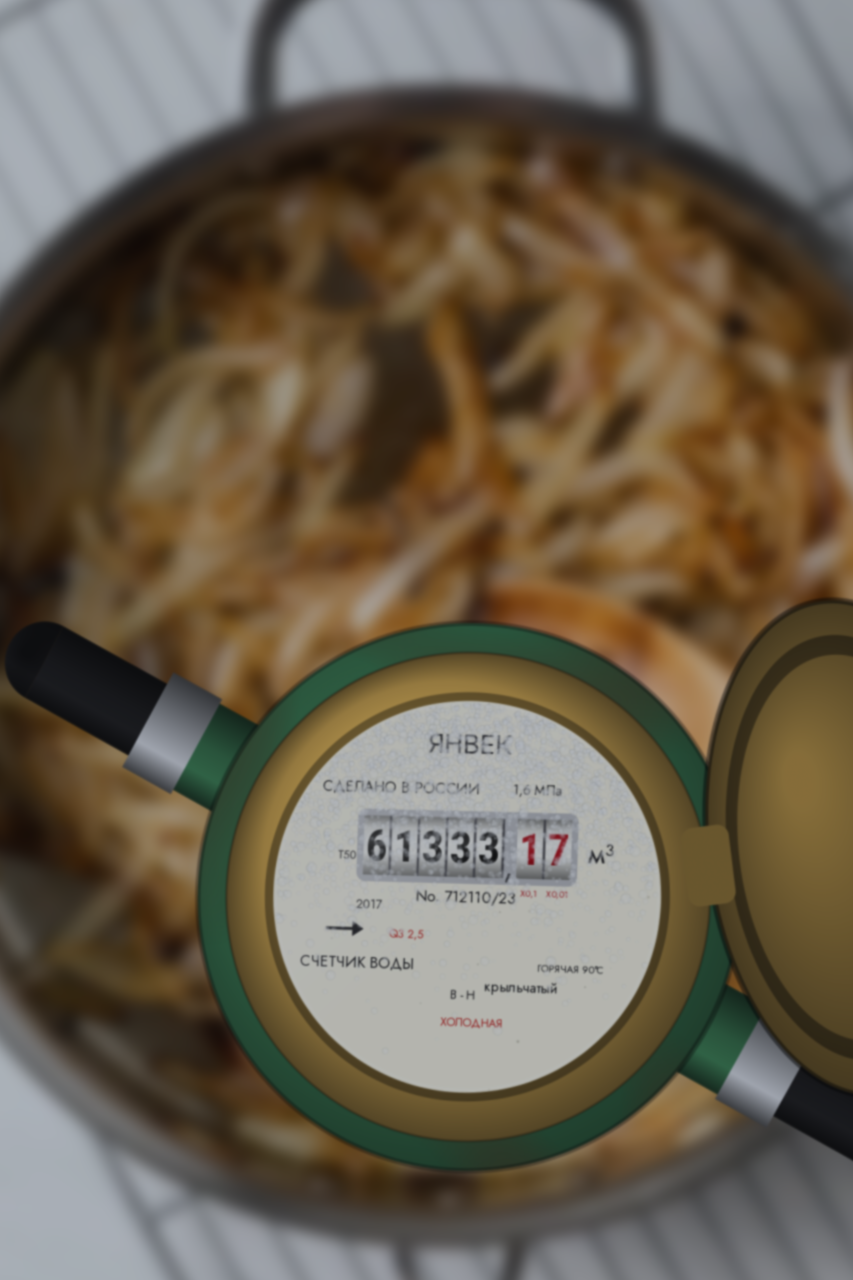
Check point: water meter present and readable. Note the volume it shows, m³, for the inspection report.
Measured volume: 61333.17 m³
